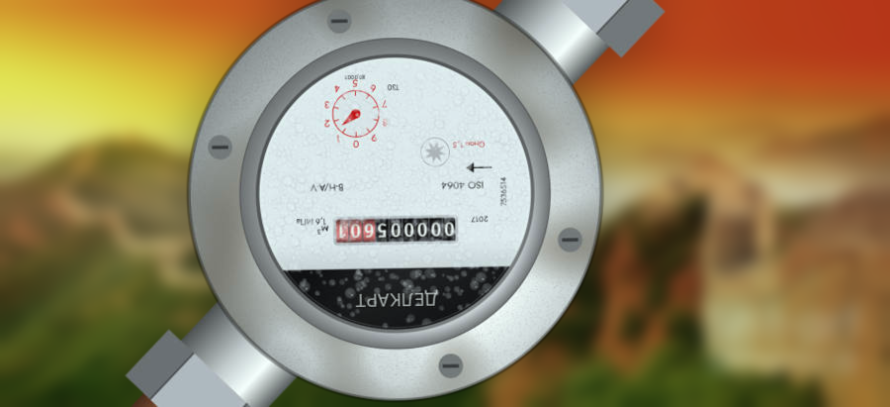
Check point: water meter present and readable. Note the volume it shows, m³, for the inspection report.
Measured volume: 5.6011 m³
